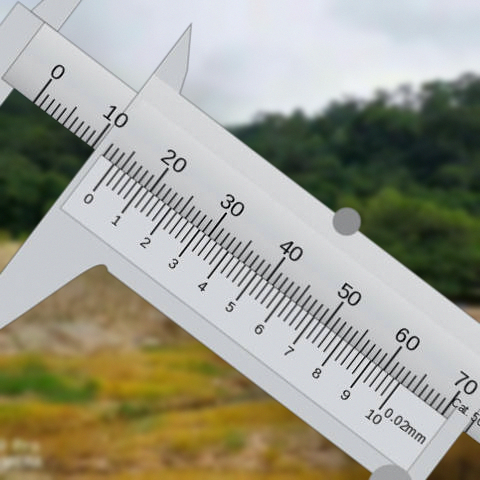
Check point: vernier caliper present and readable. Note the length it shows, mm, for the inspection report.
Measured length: 13.8 mm
